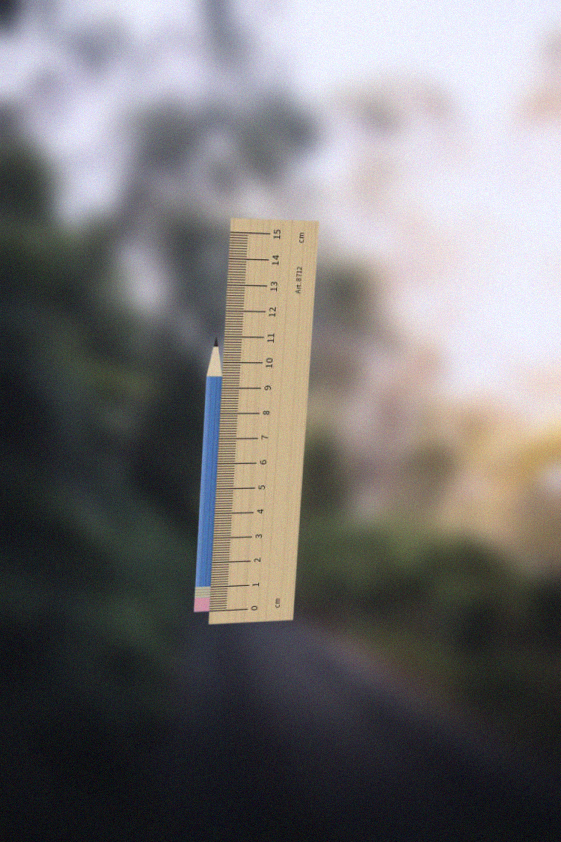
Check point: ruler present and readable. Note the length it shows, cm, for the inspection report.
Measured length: 11 cm
